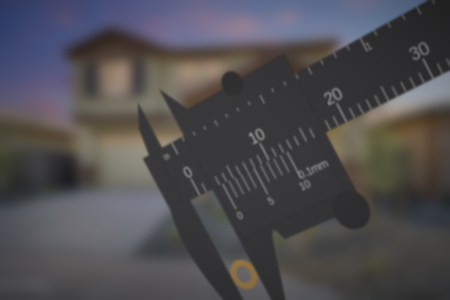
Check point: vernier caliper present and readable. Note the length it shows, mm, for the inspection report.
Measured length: 3.4 mm
